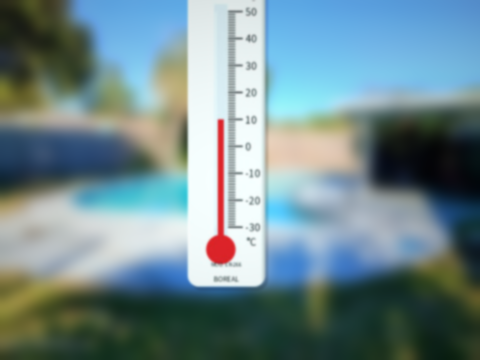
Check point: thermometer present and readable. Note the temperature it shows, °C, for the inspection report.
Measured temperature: 10 °C
